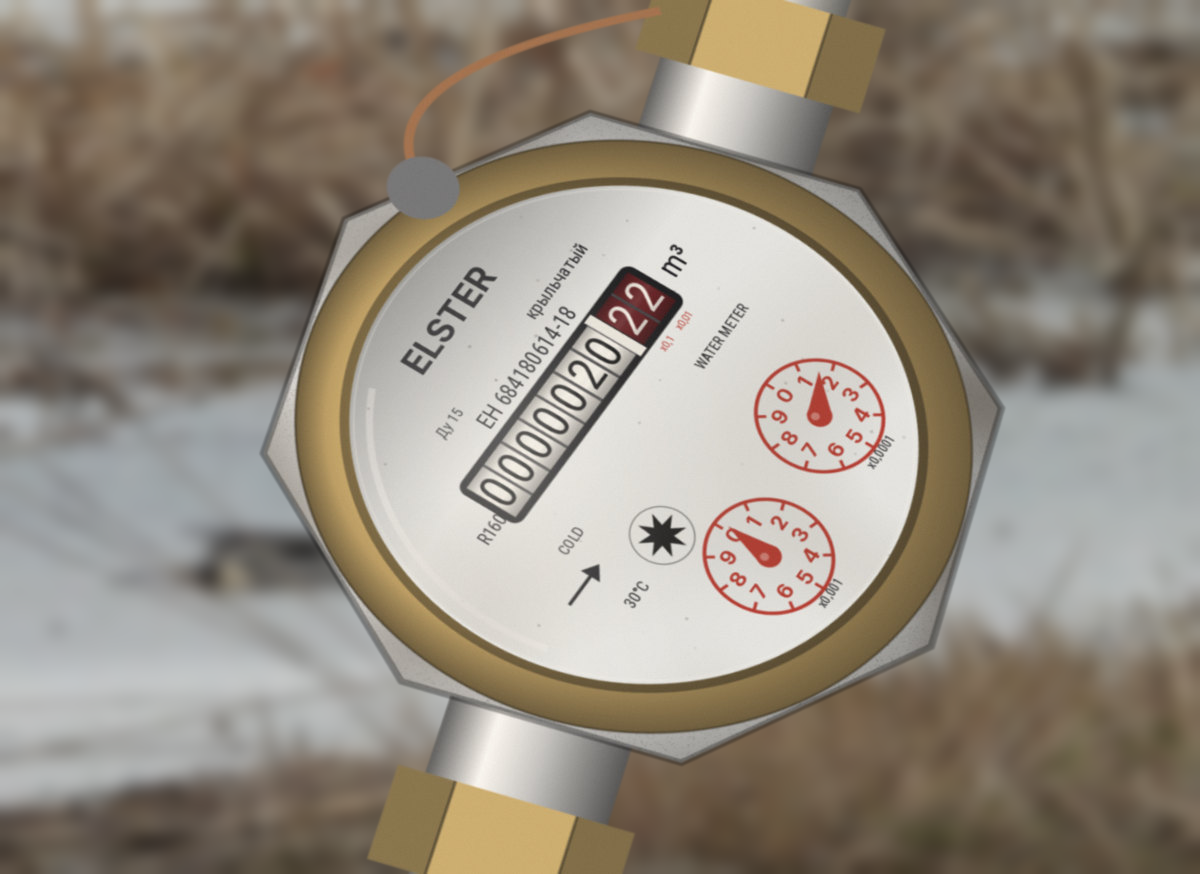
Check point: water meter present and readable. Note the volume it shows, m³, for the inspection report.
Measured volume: 20.2201 m³
